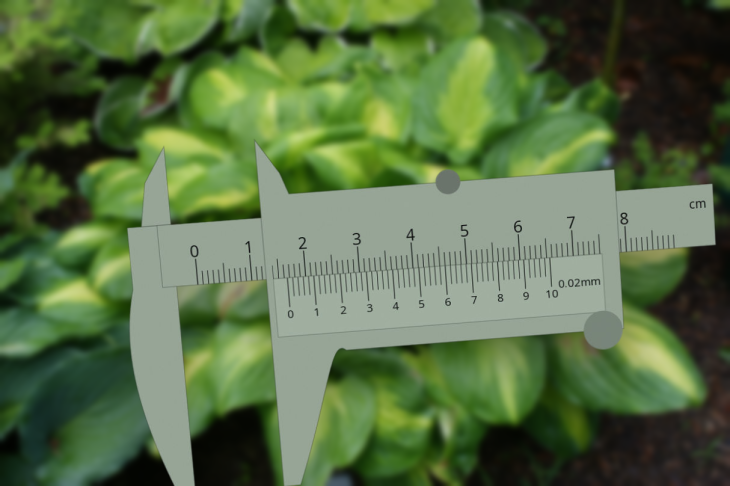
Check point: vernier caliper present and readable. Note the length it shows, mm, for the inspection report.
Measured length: 16.6 mm
